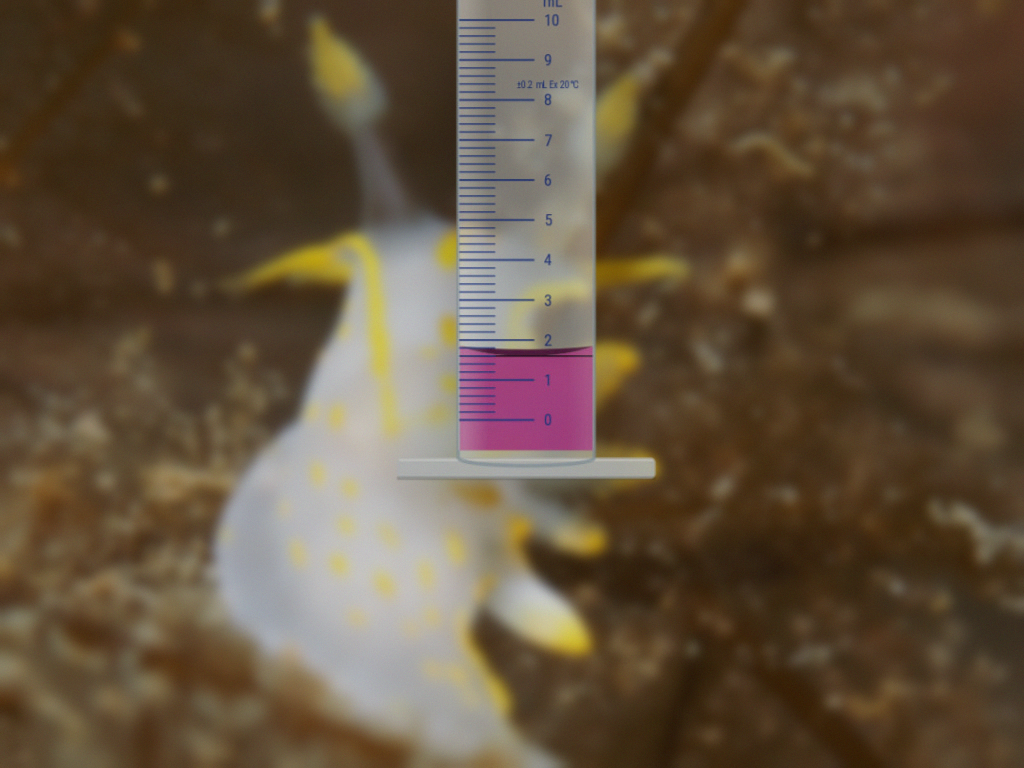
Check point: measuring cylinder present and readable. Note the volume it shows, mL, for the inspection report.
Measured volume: 1.6 mL
